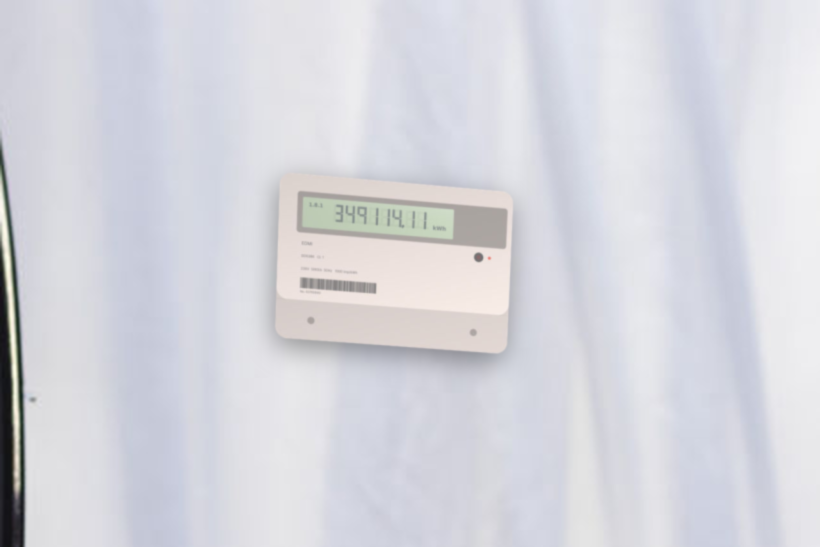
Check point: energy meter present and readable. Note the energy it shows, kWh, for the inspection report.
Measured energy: 349114.11 kWh
